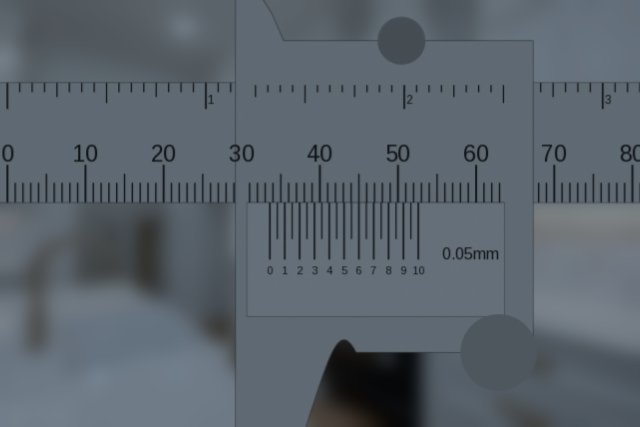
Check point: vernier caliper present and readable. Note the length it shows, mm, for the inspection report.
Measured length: 33.6 mm
